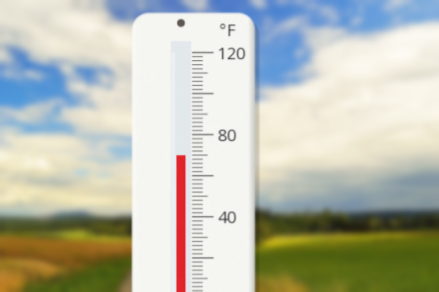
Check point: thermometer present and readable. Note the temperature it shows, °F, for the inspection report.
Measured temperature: 70 °F
